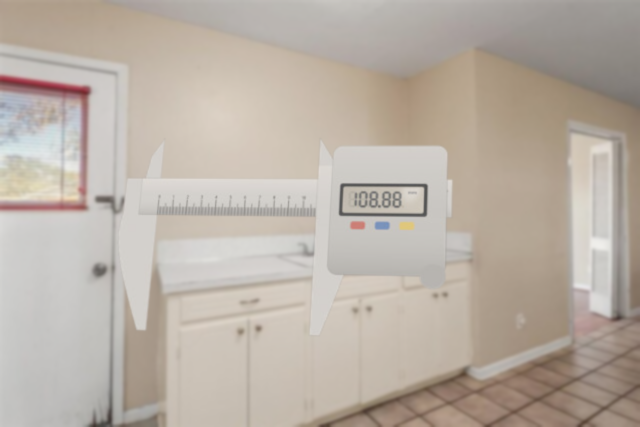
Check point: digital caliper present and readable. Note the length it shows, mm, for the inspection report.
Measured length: 108.88 mm
